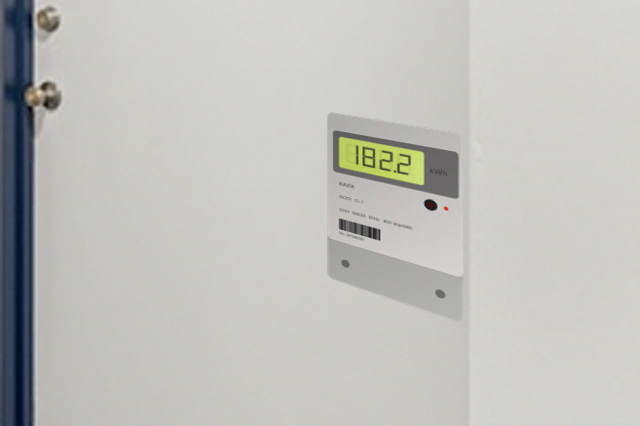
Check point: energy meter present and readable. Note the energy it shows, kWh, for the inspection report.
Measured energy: 182.2 kWh
